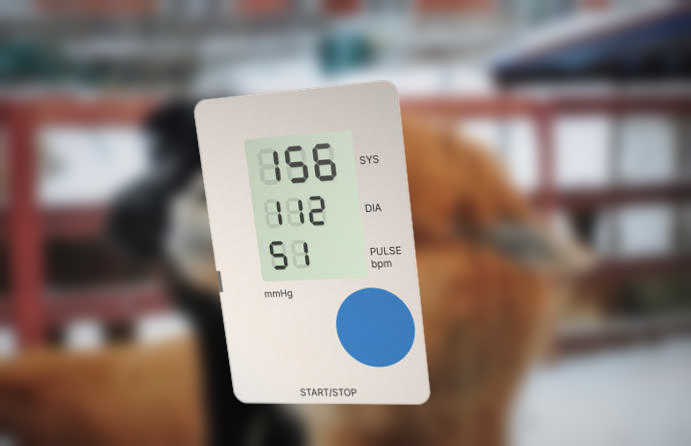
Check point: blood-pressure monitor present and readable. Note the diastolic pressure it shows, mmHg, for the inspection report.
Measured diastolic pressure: 112 mmHg
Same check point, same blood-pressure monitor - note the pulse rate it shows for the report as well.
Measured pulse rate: 51 bpm
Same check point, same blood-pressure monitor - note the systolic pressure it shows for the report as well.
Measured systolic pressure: 156 mmHg
